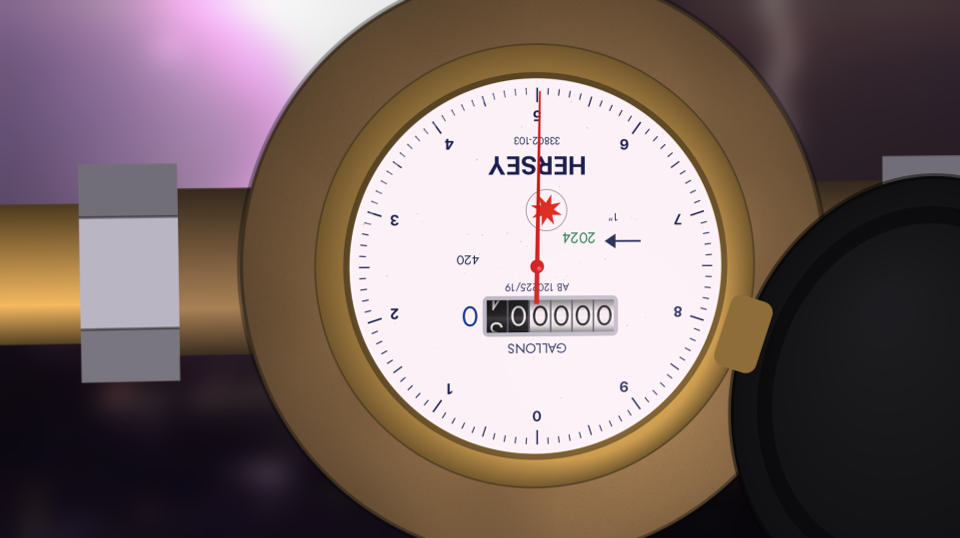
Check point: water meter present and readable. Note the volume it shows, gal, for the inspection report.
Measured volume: 35.0 gal
